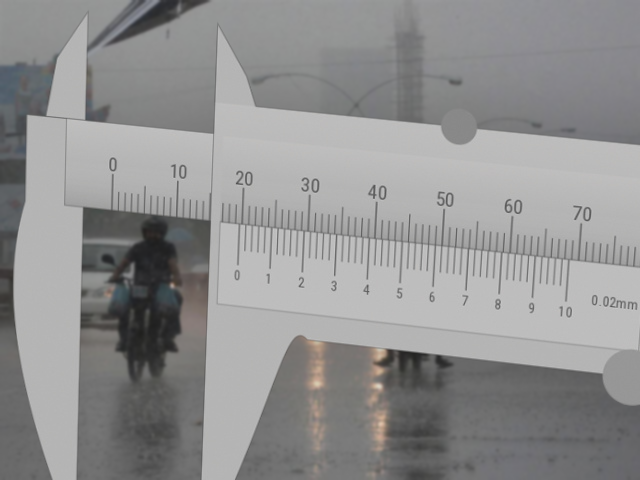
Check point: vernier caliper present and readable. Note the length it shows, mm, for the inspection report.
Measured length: 19.6 mm
